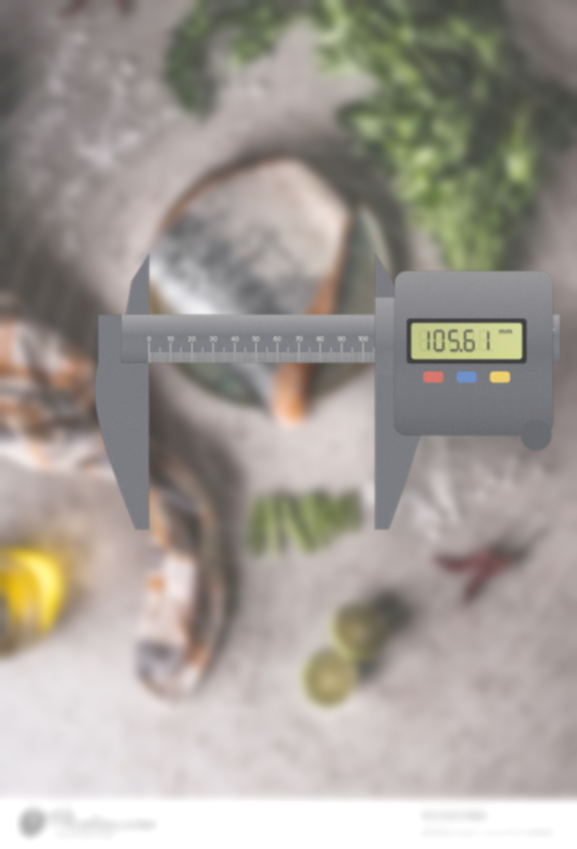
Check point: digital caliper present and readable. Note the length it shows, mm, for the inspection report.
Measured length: 105.61 mm
